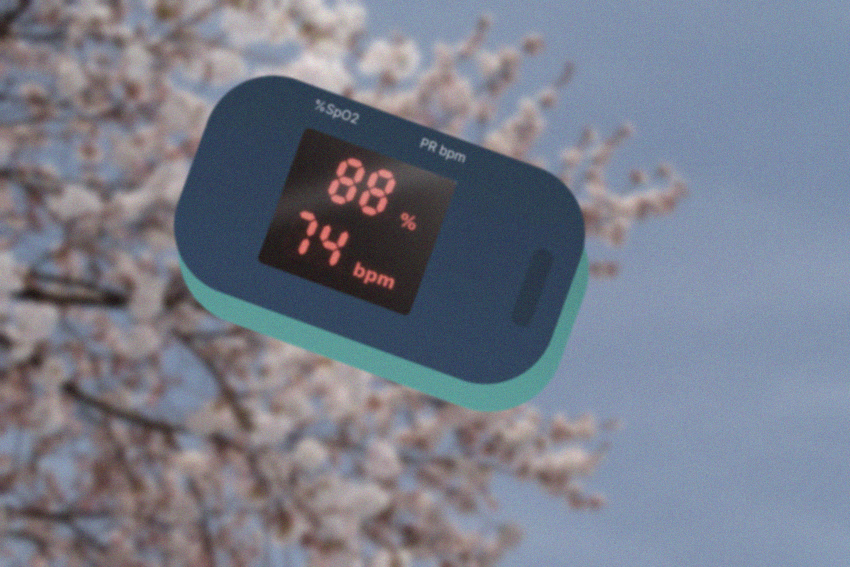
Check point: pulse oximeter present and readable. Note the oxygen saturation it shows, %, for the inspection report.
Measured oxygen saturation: 88 %
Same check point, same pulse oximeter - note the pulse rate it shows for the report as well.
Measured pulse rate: 74 bpm
